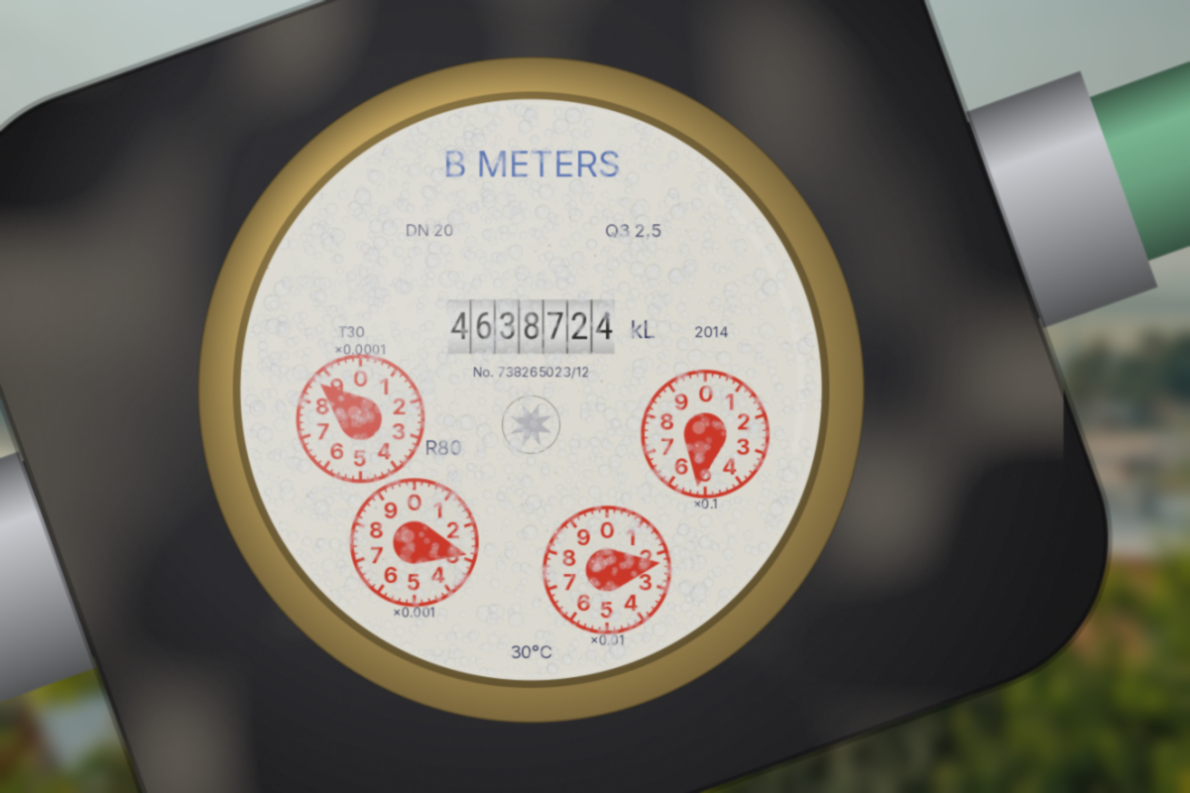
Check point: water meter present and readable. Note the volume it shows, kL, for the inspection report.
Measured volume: 4638724.5228 kL
